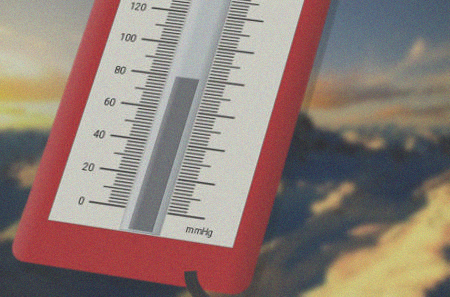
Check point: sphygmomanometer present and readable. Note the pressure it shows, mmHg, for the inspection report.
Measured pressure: 80 mmHg
